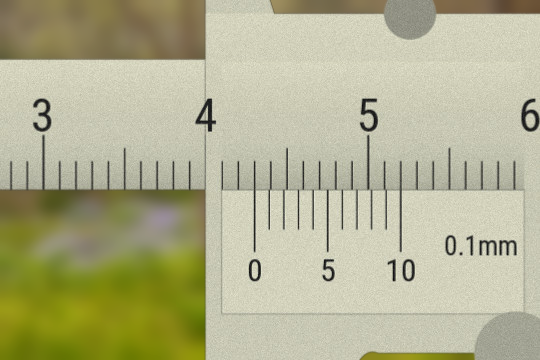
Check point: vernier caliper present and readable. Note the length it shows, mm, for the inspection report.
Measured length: 43.0 mm
